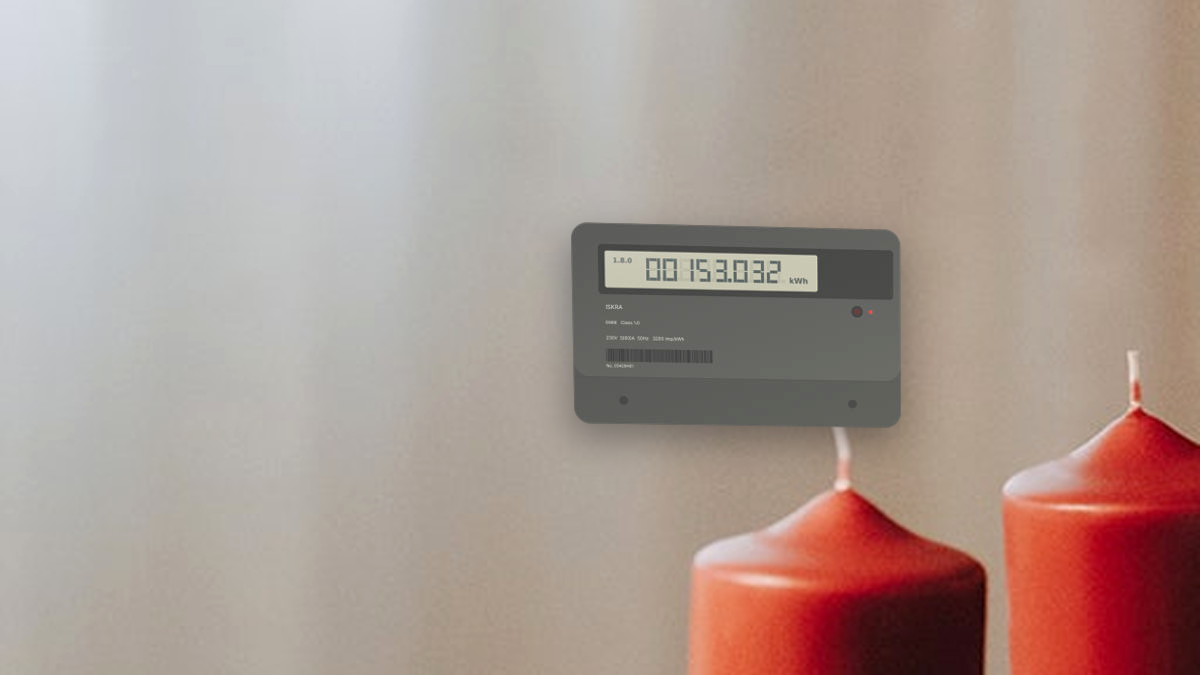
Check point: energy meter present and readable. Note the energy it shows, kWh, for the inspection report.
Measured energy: 153.032 kWh
